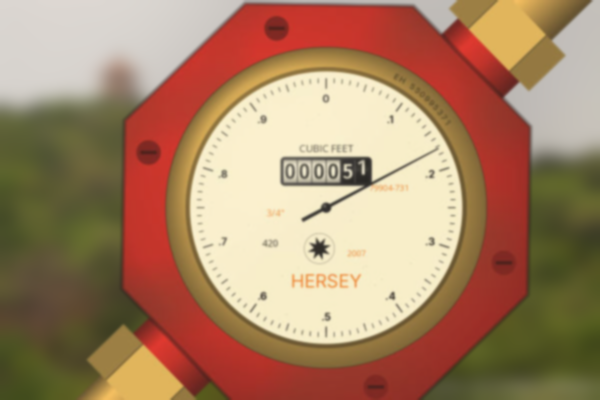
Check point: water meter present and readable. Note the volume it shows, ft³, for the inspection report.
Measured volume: 51.17 ft³
